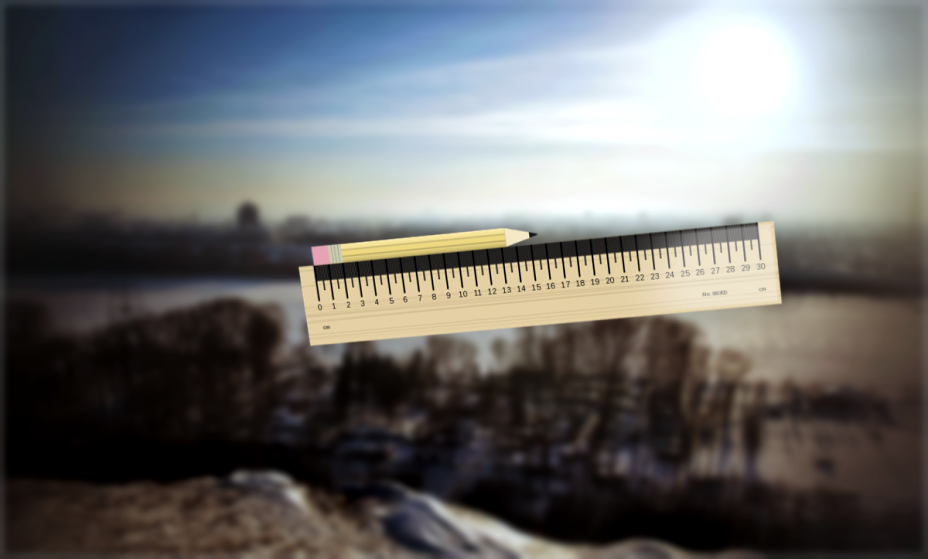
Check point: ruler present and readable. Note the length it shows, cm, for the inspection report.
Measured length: 15.5 cm
